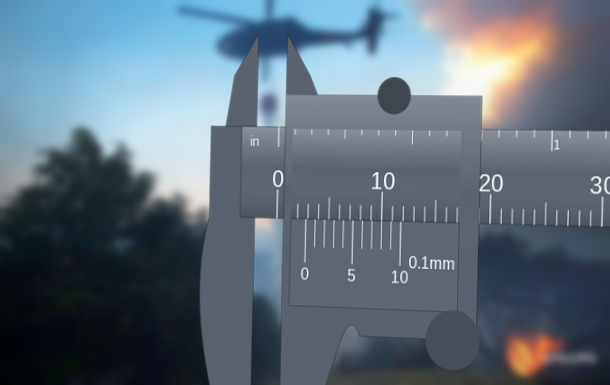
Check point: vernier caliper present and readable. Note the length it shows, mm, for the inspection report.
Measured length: 2.8 mm
